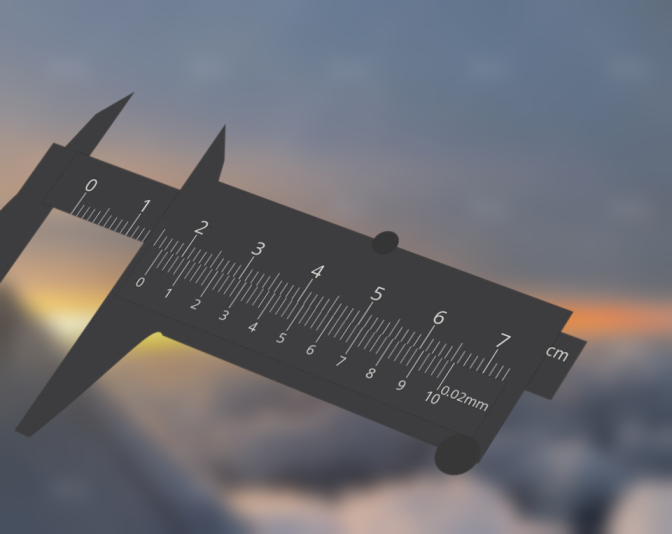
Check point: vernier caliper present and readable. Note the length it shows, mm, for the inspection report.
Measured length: 16.6 mm
